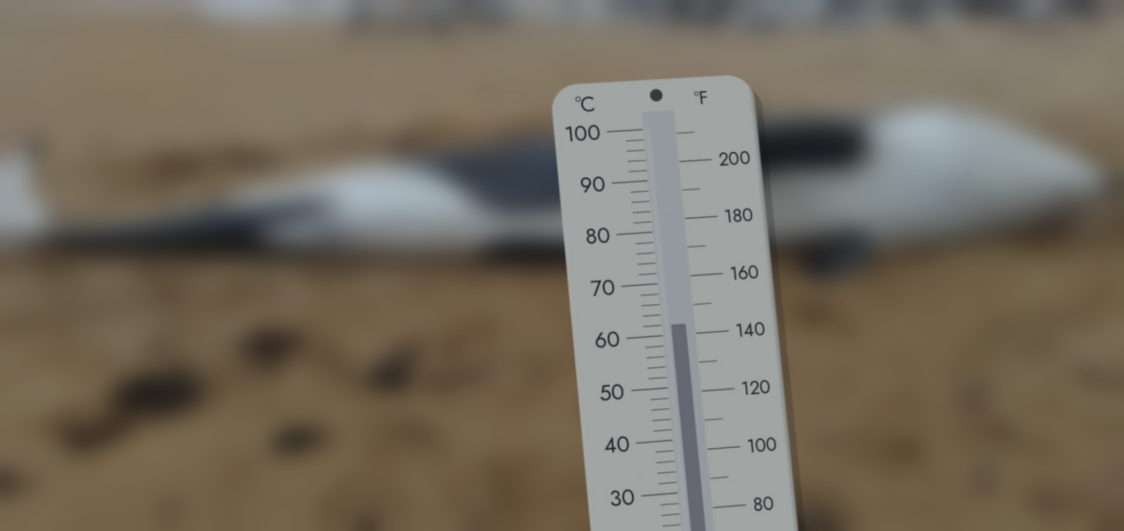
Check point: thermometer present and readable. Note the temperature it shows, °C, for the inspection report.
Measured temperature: 62 °C
